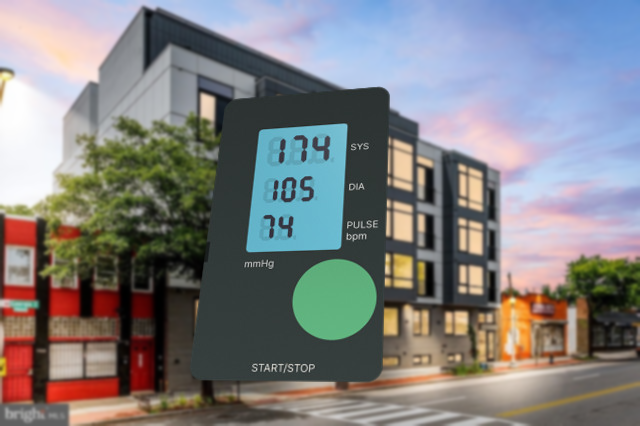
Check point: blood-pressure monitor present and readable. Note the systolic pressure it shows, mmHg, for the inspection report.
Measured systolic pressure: 174 mmHg
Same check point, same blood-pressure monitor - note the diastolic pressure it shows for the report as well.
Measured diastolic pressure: 105 mmHg
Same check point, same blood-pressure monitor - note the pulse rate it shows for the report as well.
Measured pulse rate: 74 bpm
